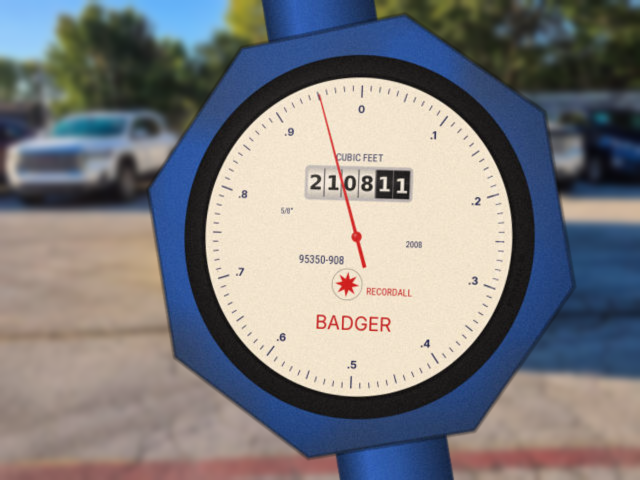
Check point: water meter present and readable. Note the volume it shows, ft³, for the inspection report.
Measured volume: 210810.95 ft³
